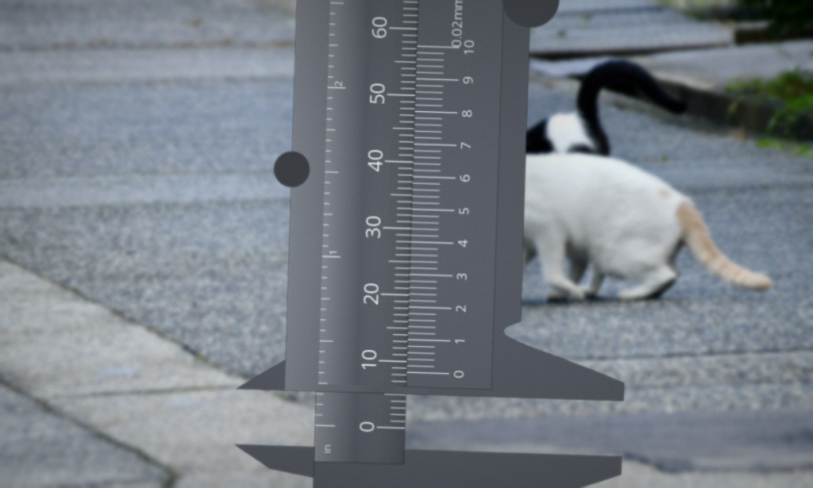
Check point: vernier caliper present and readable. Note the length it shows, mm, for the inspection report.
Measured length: 8.4 mm
